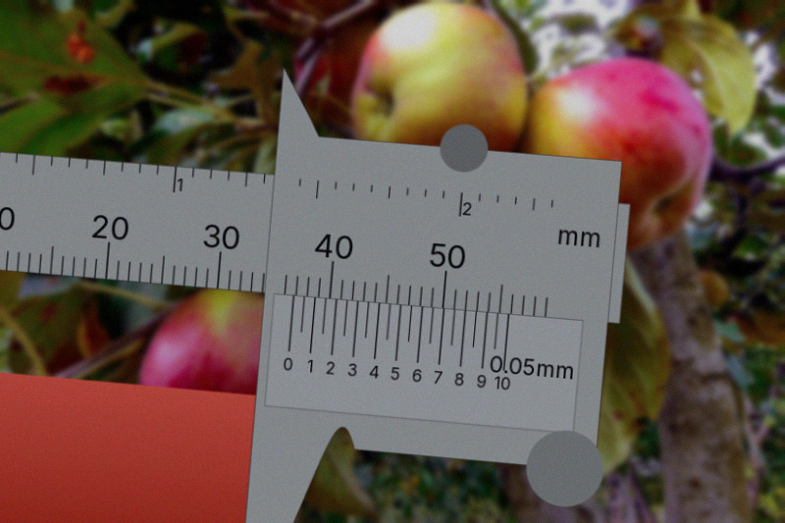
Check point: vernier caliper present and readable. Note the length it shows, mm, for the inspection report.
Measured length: 36.8 mm
